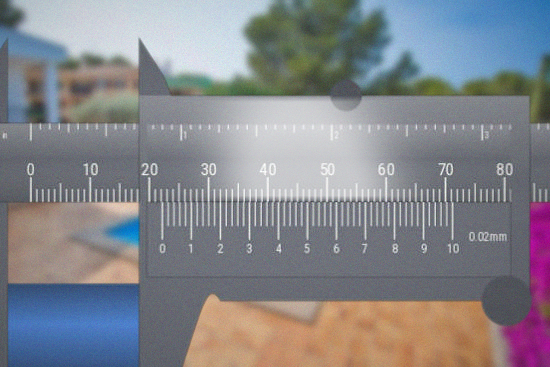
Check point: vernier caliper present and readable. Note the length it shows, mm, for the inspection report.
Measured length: 22.2 mm
